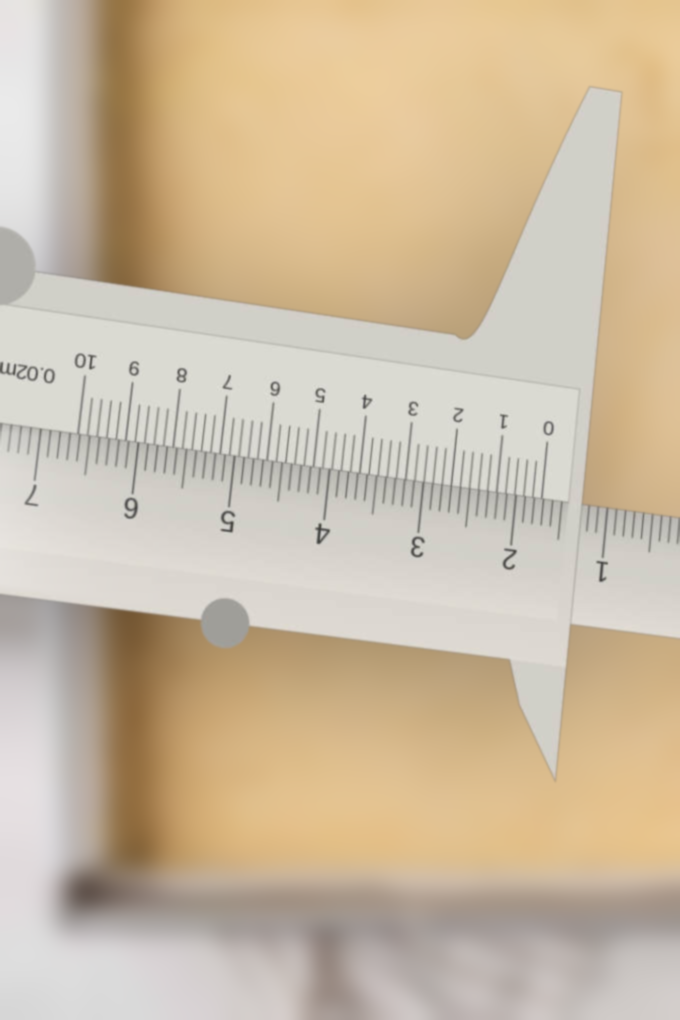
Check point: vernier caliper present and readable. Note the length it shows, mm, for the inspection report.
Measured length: 17.2 mm
